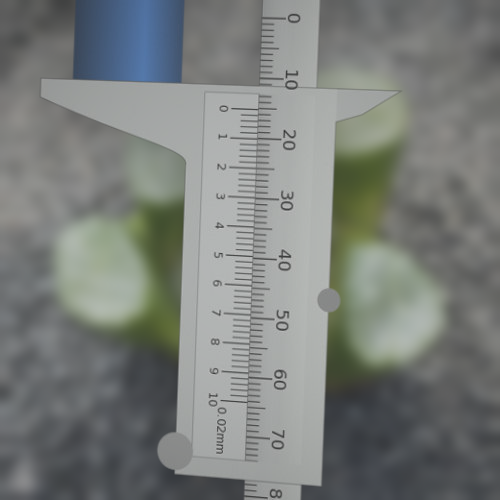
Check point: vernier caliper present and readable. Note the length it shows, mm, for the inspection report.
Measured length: 15.2 mm
